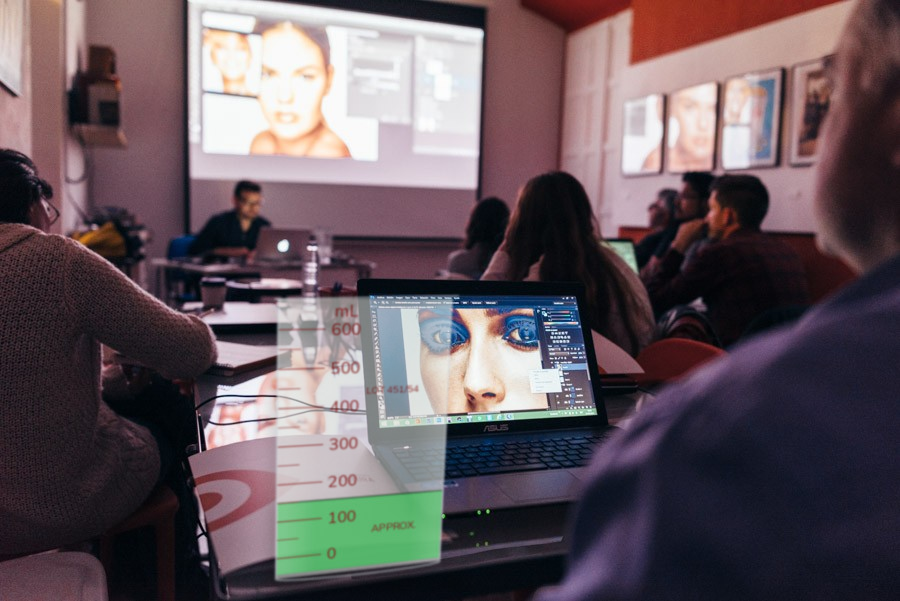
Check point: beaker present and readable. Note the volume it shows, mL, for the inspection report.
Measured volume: 150 mL
